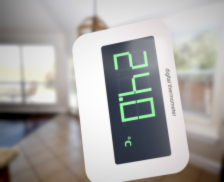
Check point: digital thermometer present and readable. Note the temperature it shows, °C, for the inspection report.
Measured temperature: 24.0 °C
